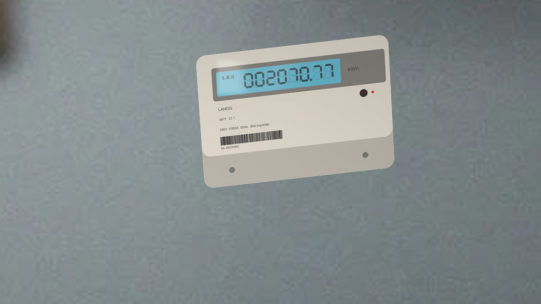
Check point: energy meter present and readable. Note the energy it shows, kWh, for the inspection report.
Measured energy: 2070.77 kWh
